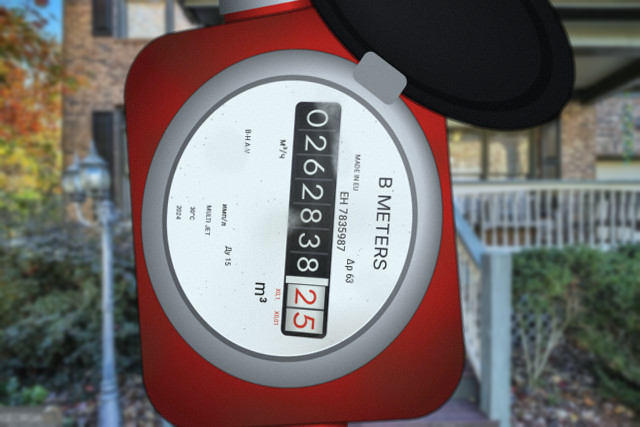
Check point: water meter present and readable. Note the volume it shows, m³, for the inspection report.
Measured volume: 262838.25 m³
